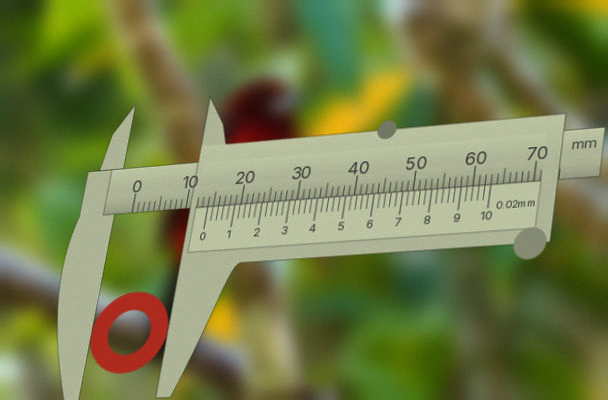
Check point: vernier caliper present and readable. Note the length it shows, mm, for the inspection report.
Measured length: 14.0 mm
